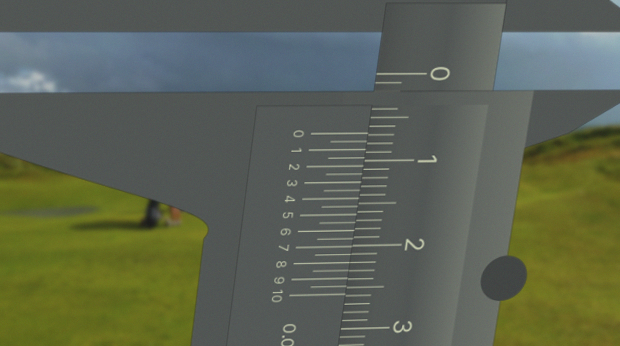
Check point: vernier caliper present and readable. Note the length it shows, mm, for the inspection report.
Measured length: 6.8 mm
